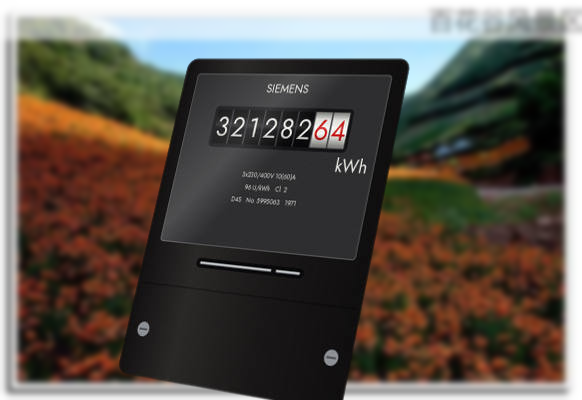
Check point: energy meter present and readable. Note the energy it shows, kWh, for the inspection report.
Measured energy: 321282.64 kWh
